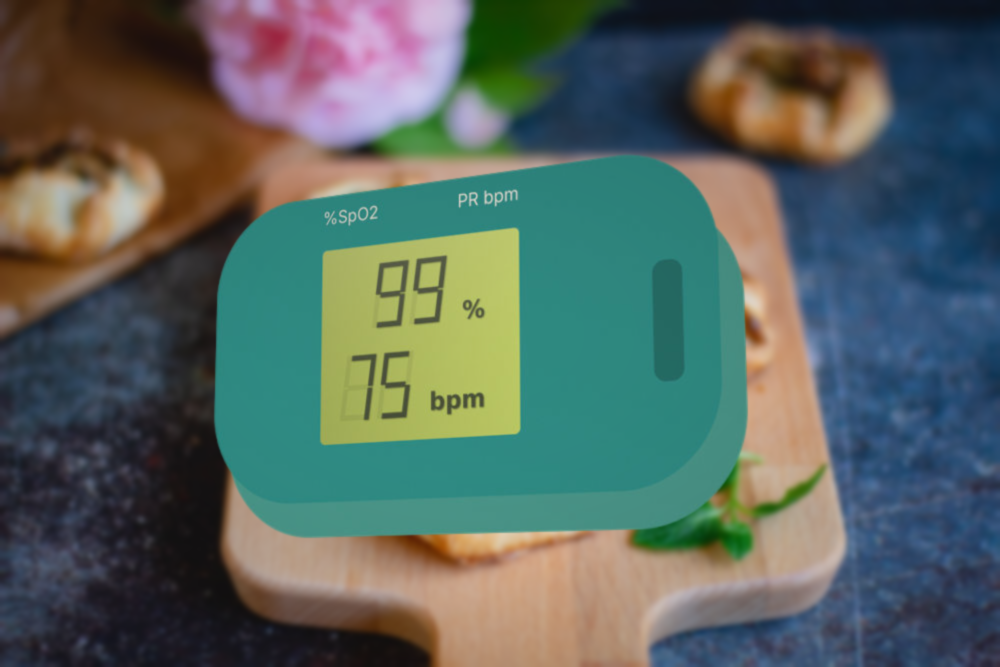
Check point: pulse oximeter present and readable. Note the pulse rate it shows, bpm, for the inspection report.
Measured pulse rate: 75 bpm
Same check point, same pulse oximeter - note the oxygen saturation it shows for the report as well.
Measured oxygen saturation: 99 %
